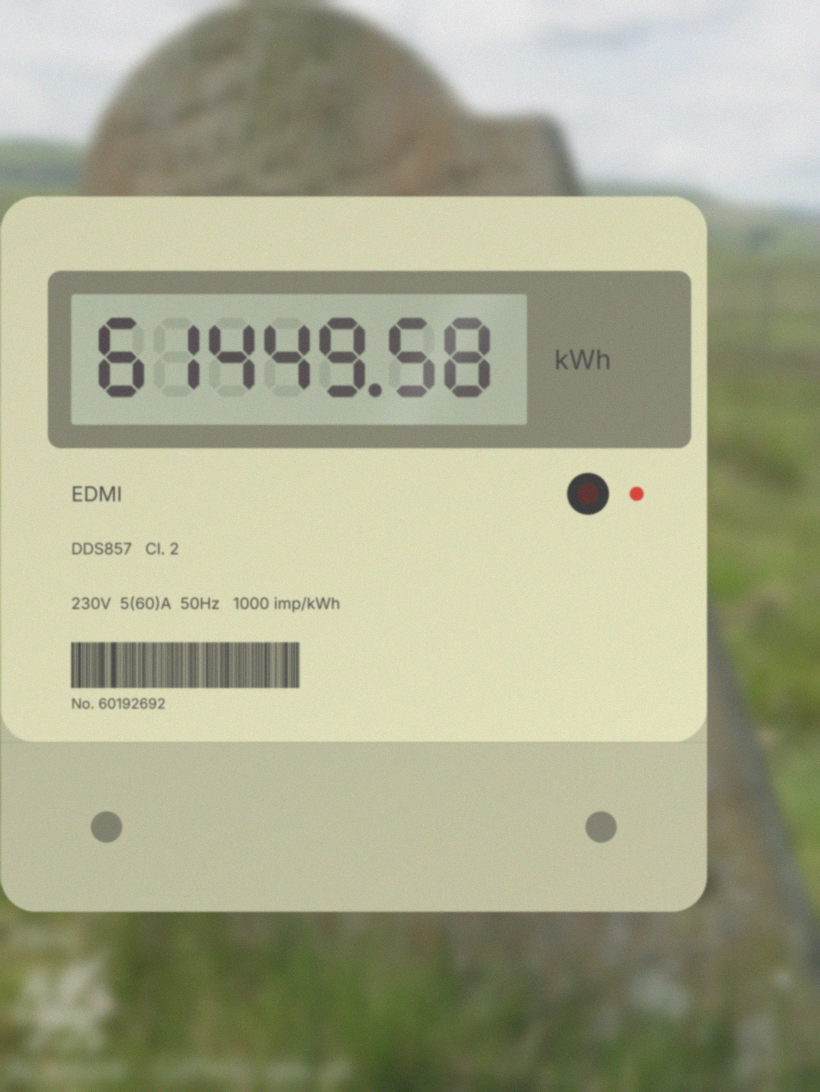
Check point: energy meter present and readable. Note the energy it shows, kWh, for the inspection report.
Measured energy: 61449.58 kWh
